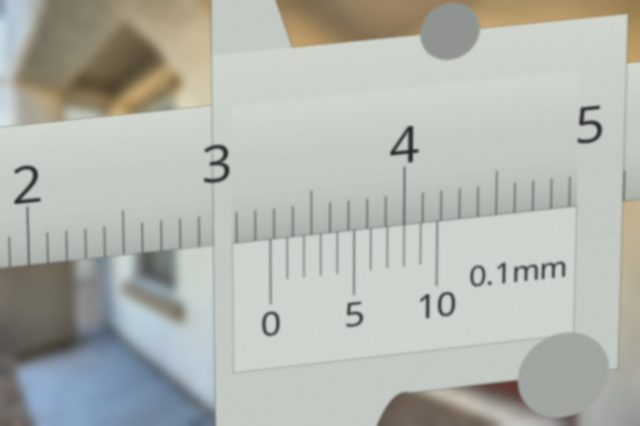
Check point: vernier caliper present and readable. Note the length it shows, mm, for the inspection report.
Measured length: 32.8 mm
